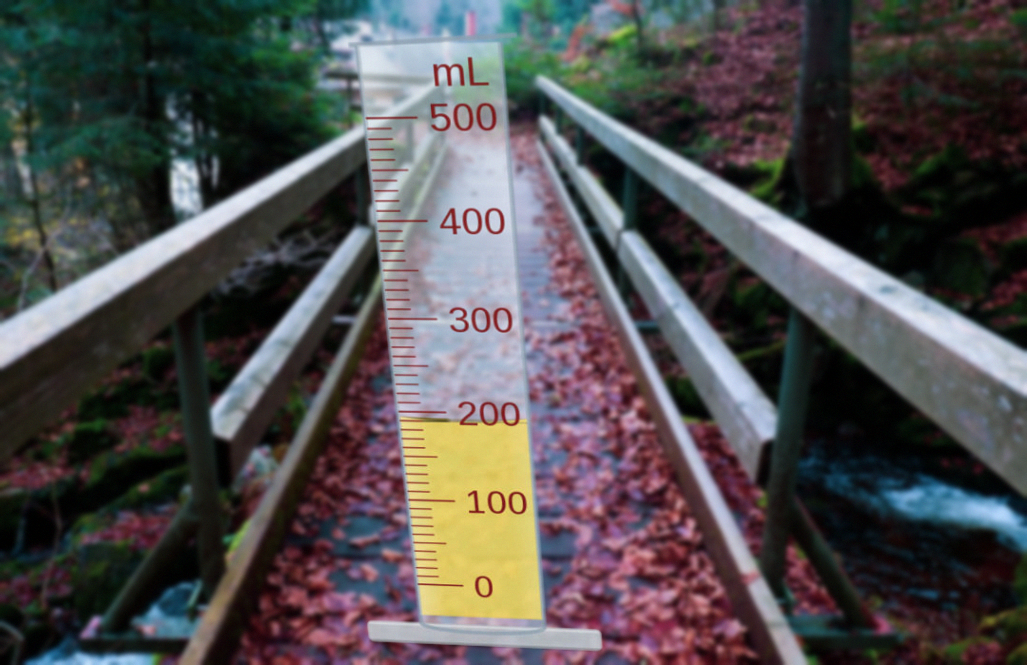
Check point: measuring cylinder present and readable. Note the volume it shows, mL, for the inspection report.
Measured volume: 190 mL
